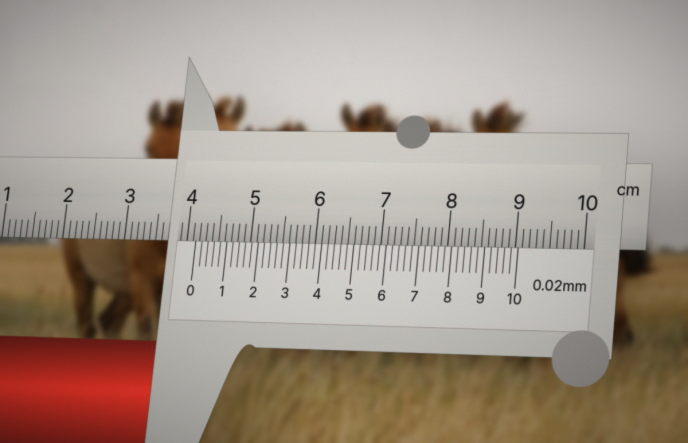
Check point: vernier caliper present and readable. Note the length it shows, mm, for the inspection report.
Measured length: 41.4 mm
